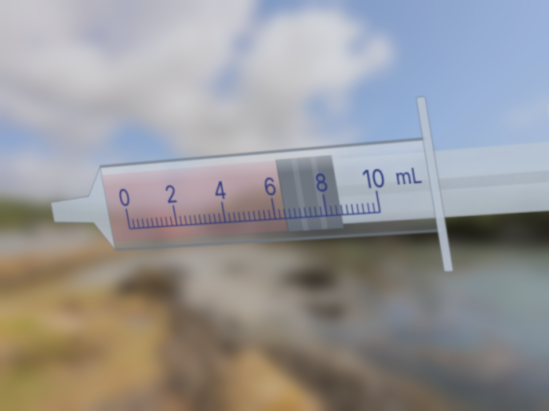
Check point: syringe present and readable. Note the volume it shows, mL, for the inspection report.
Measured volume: 6.4 mL
